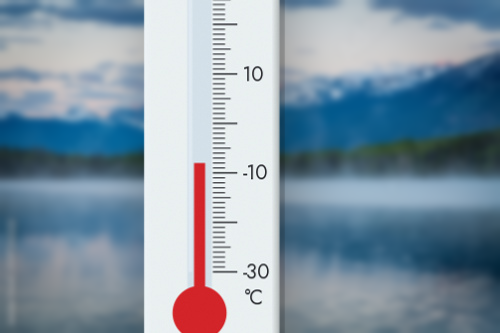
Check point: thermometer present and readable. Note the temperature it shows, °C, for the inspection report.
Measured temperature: -8 °C
